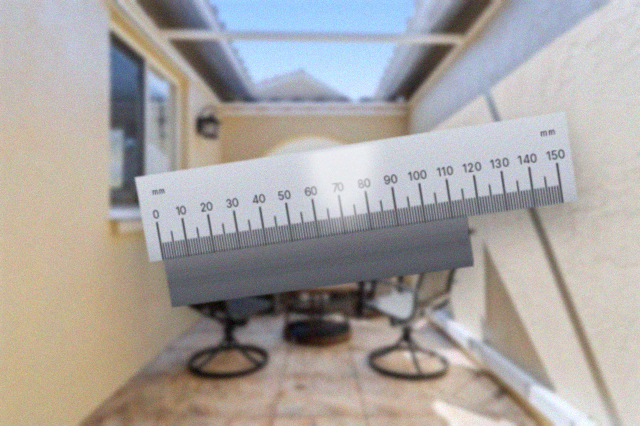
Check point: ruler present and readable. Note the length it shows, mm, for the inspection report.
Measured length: 115 mm
